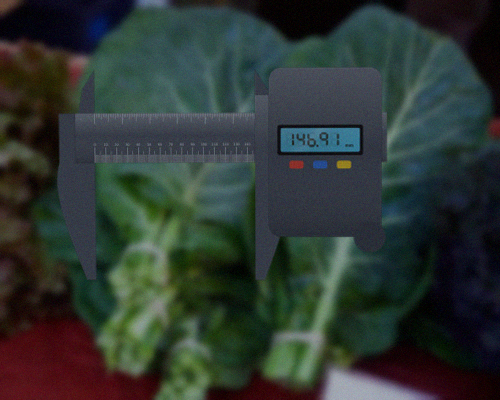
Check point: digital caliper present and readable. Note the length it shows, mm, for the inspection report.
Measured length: 146.91 mm
